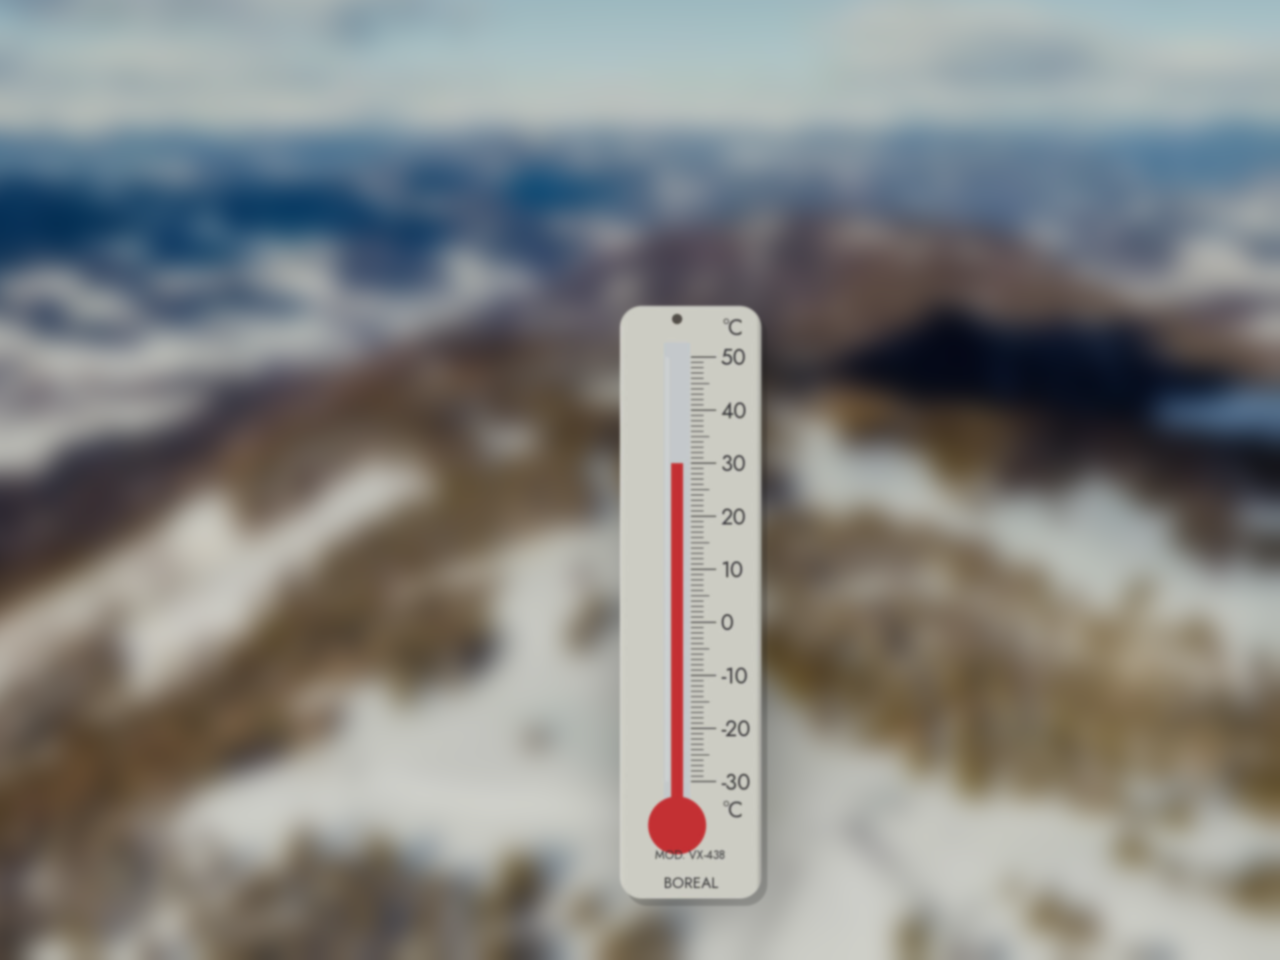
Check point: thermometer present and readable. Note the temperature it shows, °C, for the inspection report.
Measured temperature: 30 °C
